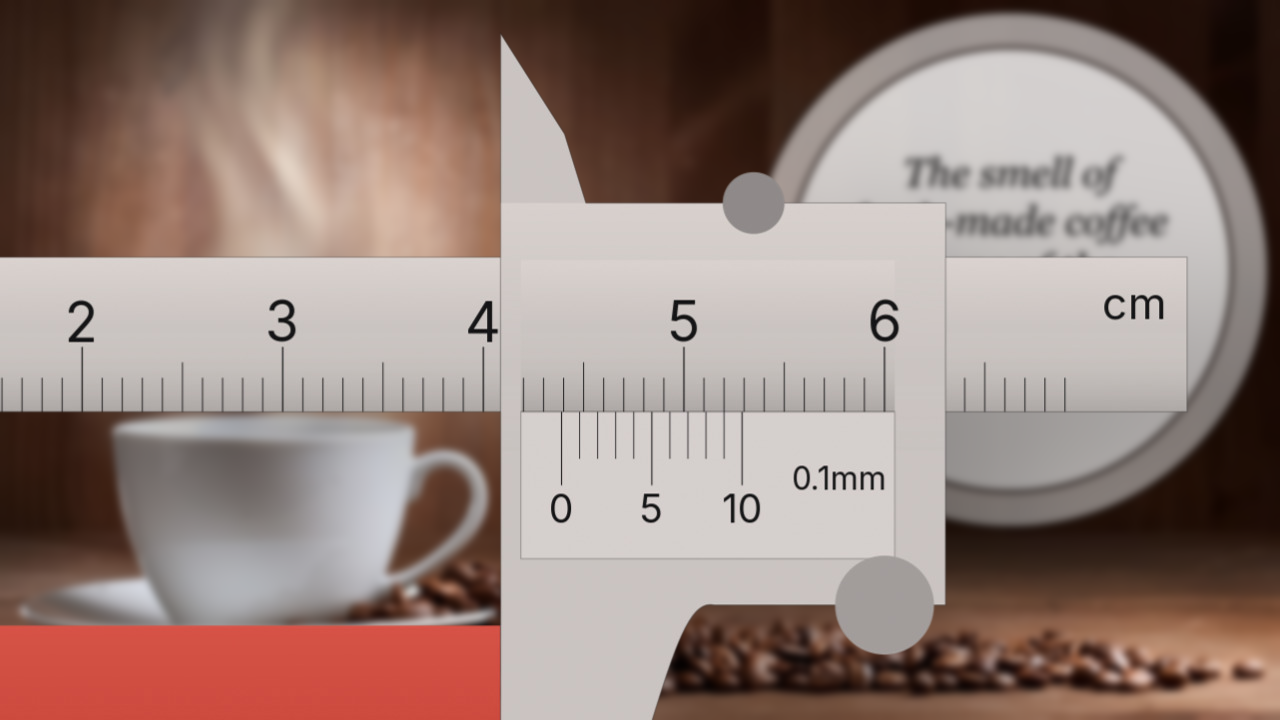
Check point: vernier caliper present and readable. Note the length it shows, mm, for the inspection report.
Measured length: 43.9 mm
